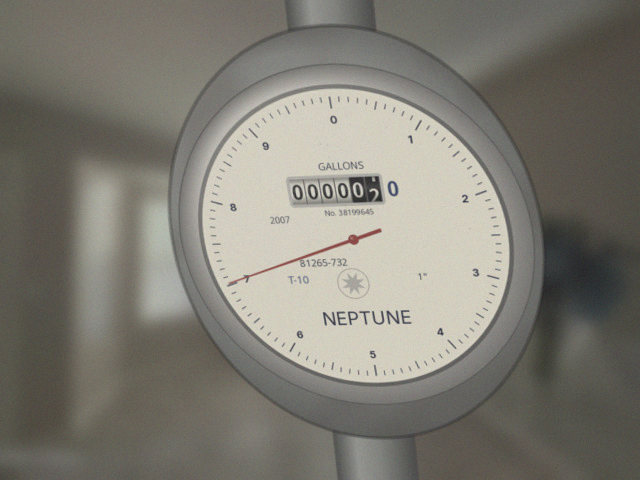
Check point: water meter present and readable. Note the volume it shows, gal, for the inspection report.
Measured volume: 17.0 gal
